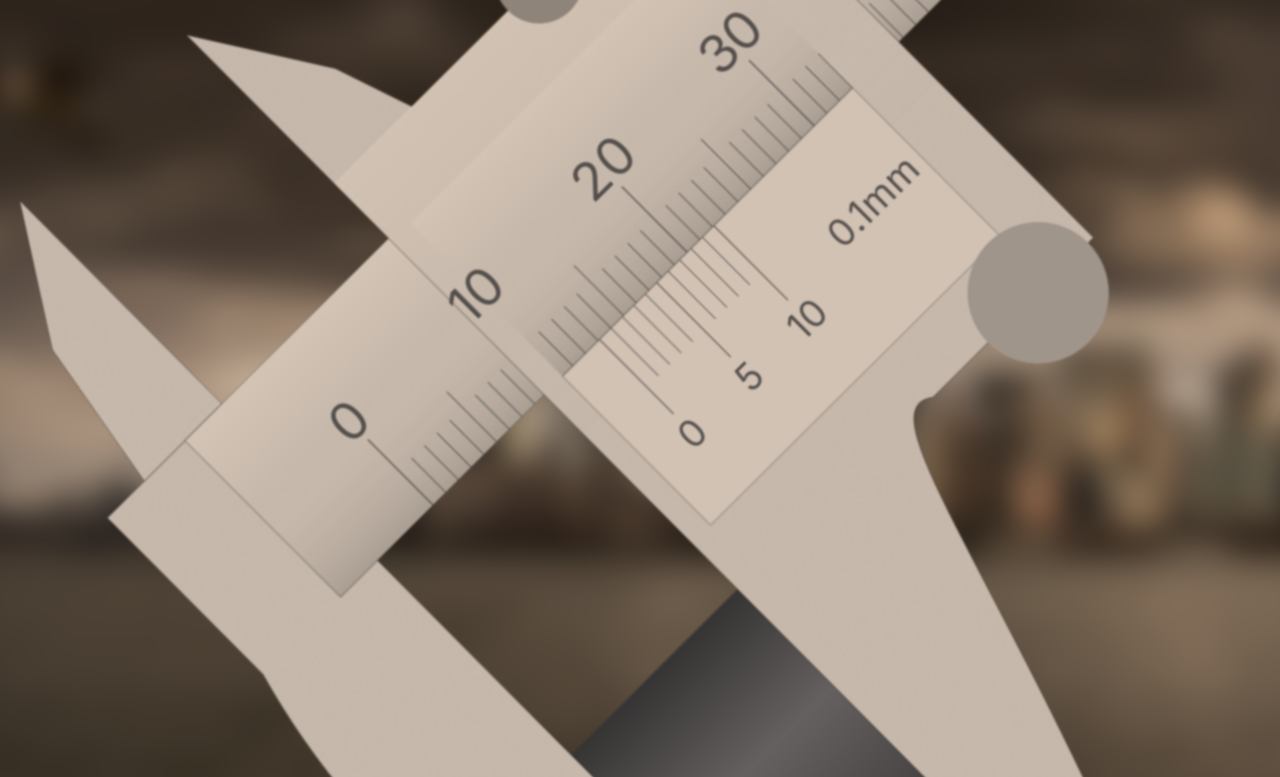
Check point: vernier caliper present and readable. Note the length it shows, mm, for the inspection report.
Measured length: 13.1 mm
